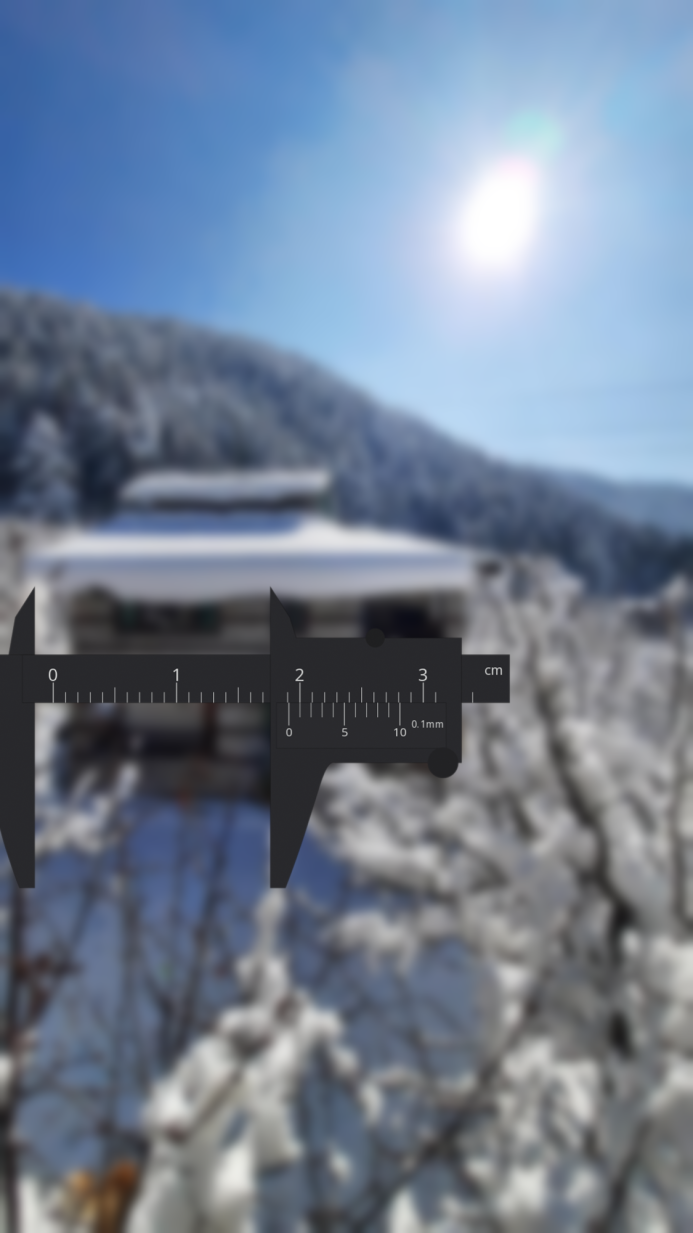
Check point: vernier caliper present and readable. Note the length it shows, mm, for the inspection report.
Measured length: 19.1 mm
